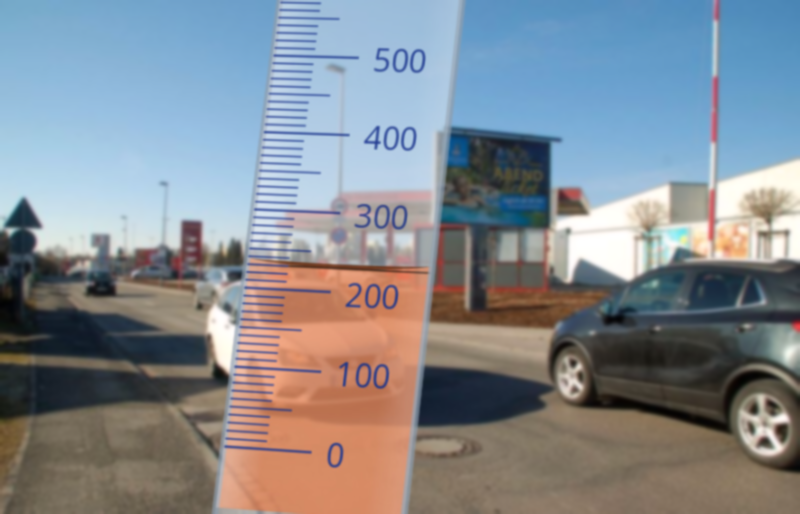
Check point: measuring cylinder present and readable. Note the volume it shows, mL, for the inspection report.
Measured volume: 230 mL
